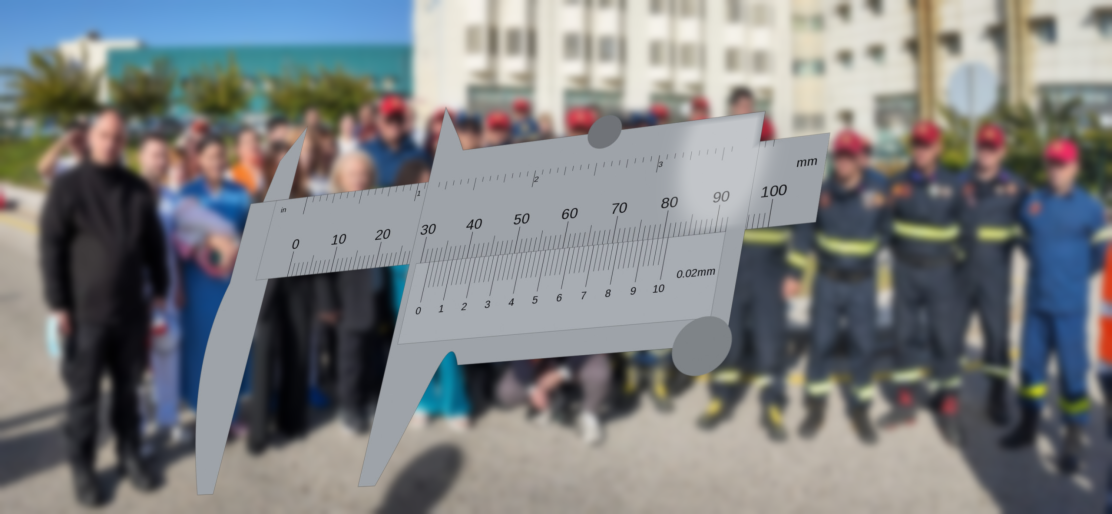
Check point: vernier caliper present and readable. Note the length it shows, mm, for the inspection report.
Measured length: 32.0 mm
